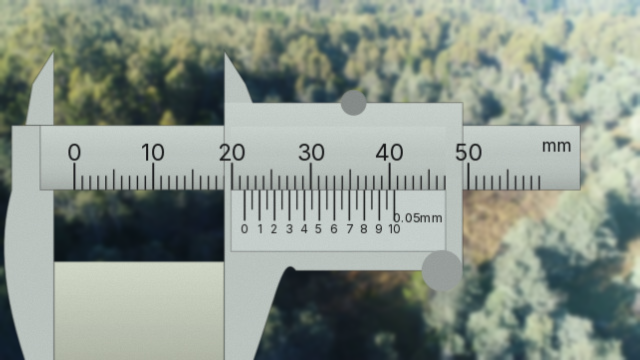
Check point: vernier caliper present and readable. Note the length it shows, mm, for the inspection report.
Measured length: 21.6 mm
